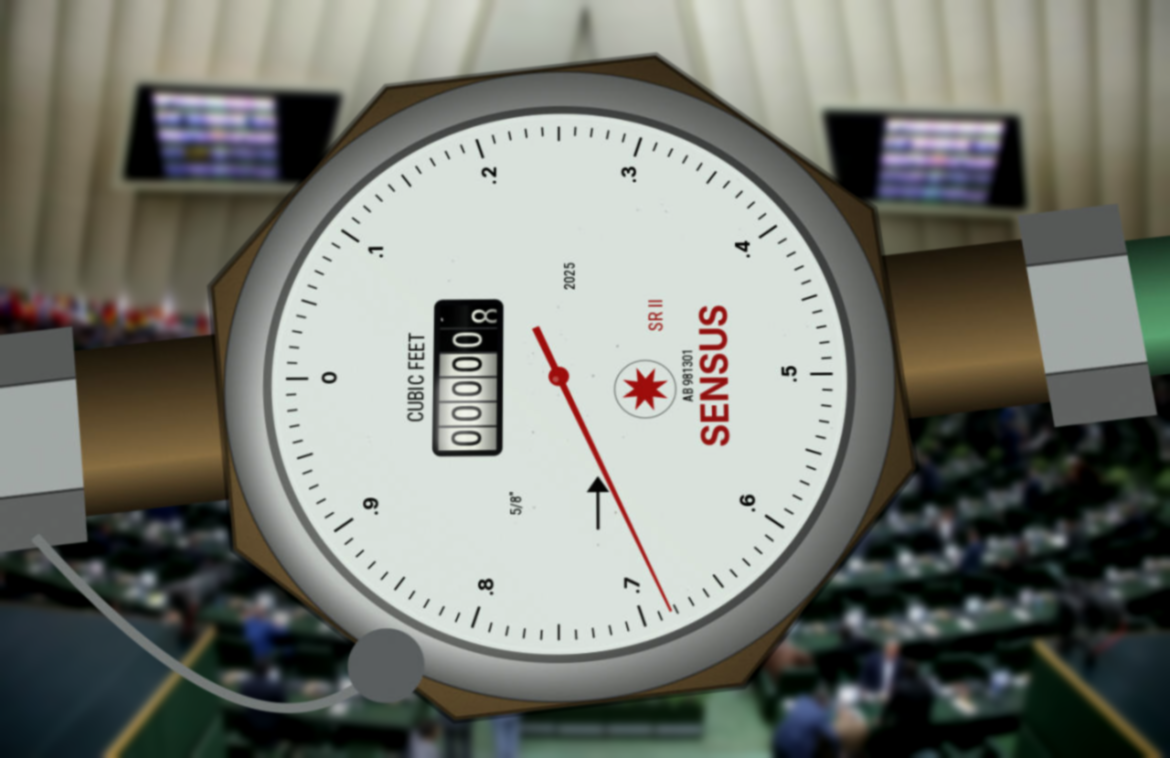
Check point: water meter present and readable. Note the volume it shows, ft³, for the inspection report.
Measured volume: 7.68 ft³
